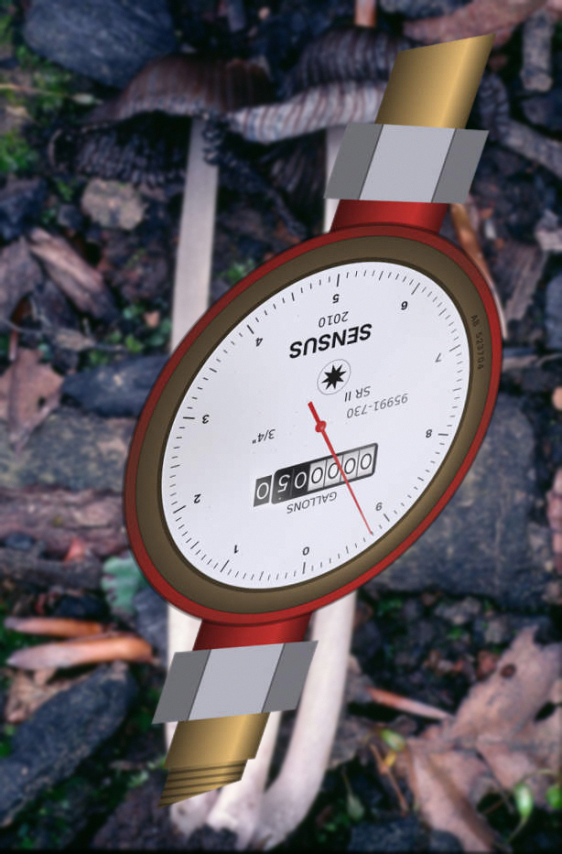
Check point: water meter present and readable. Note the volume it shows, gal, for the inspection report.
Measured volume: 49.2 gal
